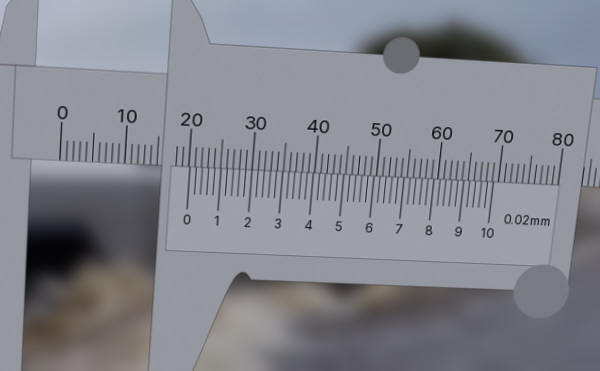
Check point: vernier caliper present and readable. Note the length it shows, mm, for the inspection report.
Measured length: 20.2 mm
